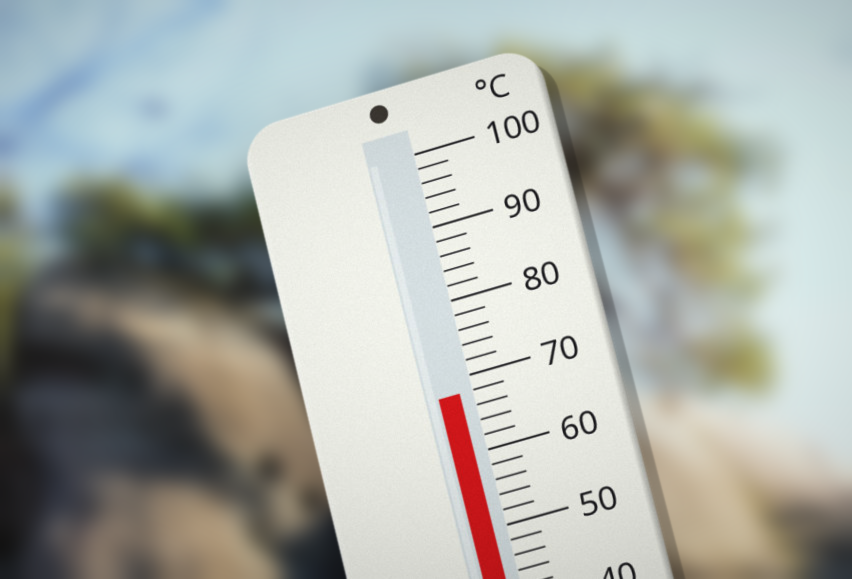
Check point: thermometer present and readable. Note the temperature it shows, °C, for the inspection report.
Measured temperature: 68 °C
